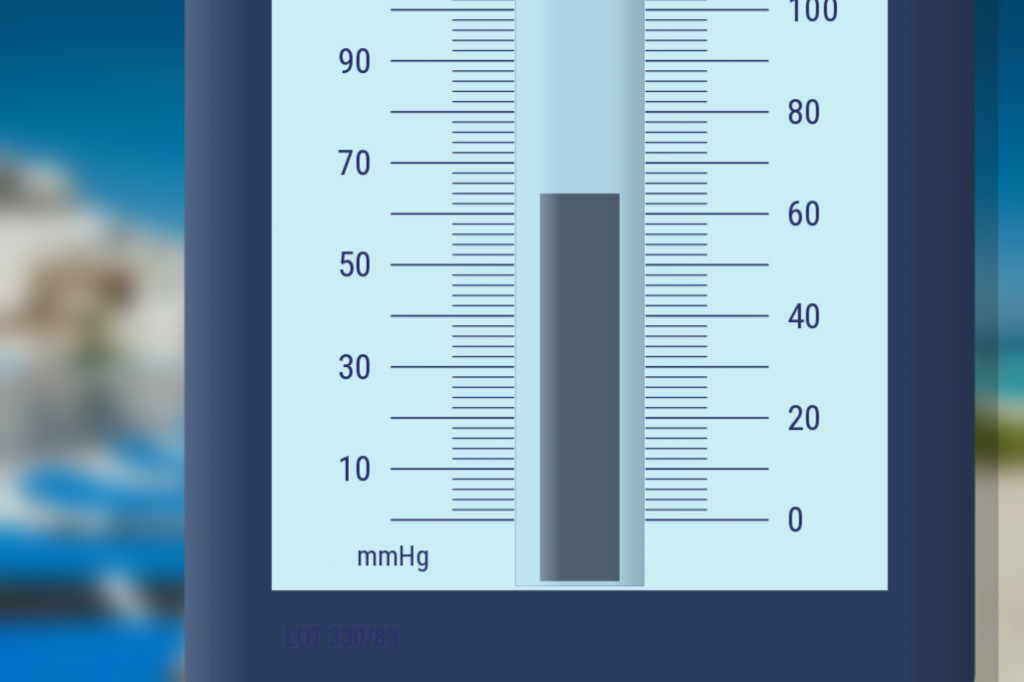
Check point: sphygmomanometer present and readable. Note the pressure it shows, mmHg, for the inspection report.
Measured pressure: 64 mmHg
